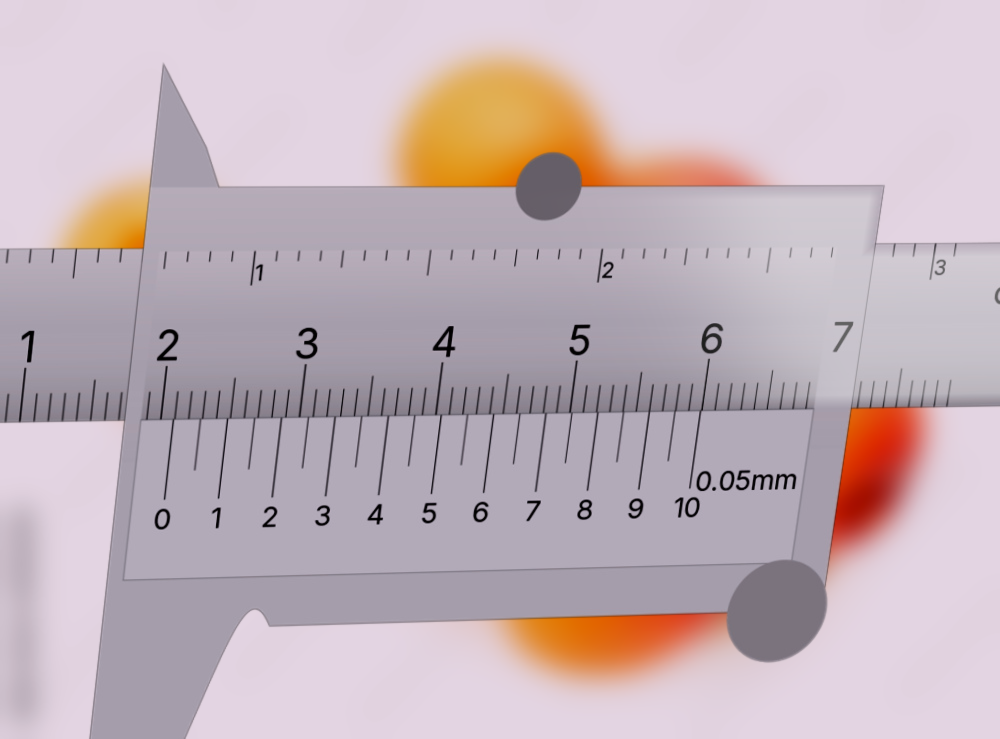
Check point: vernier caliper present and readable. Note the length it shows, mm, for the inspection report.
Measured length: 20.9 mm
